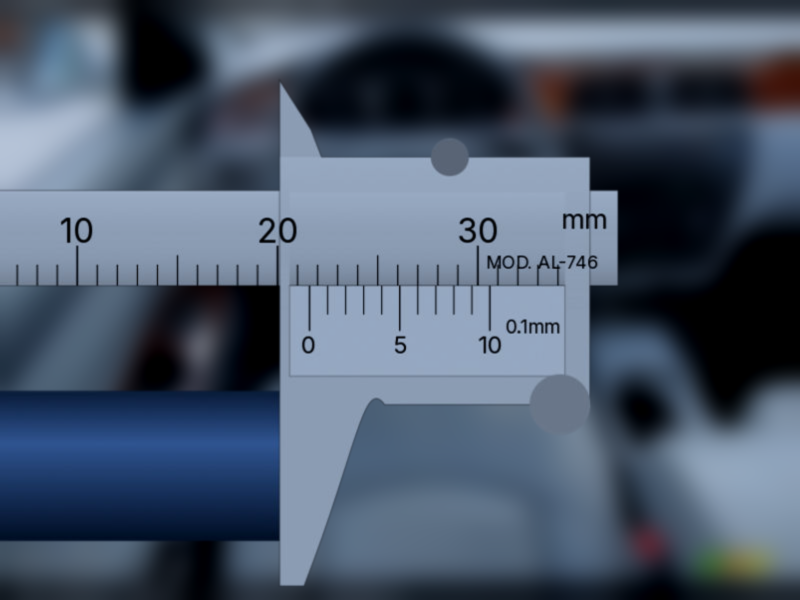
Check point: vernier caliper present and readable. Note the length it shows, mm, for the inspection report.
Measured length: 21.6 mm
